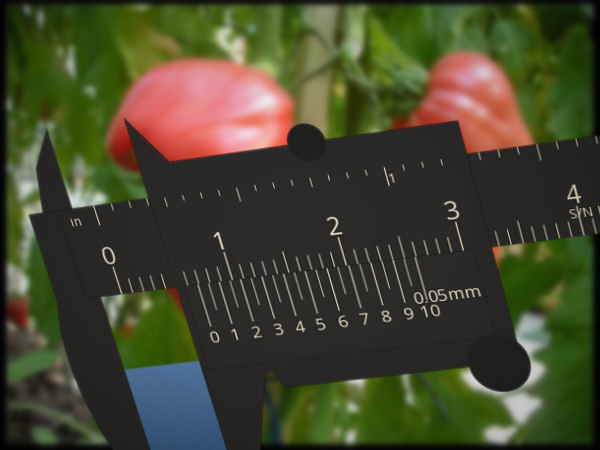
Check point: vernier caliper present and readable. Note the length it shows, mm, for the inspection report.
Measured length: 6.9 mm
